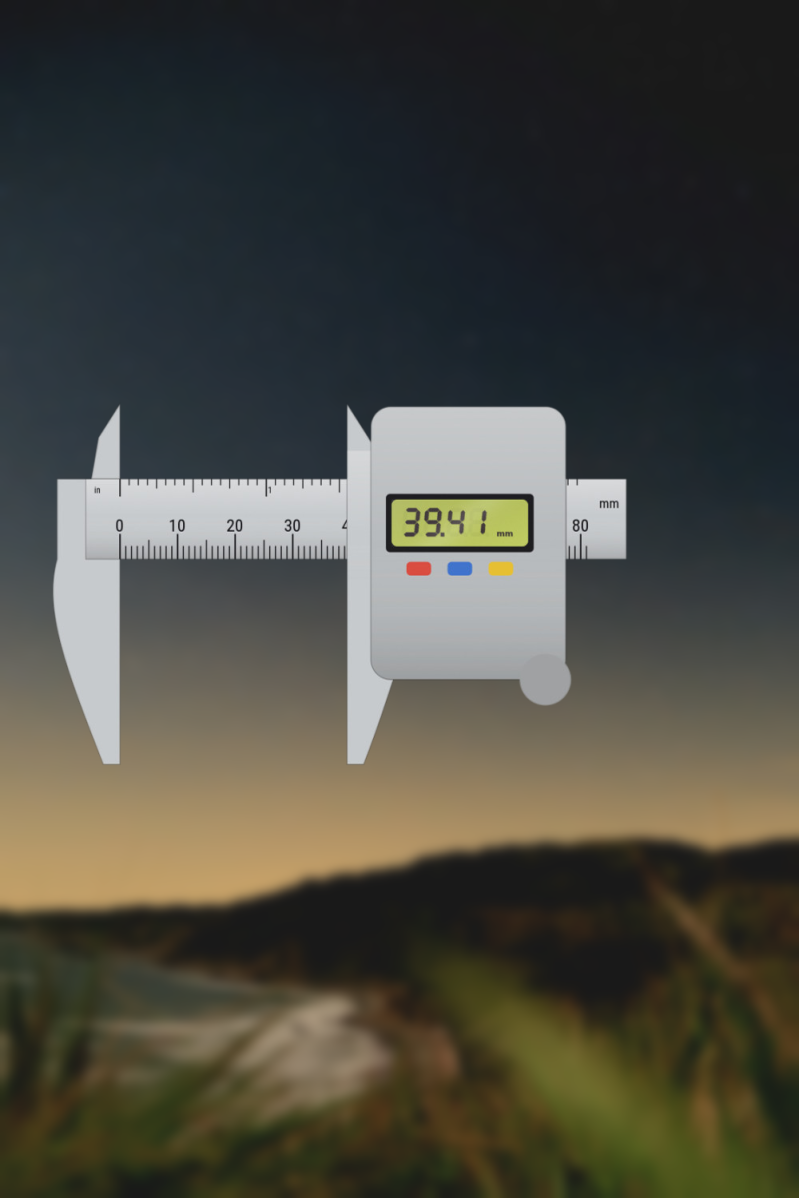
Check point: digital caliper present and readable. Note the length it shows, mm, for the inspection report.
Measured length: 39.41 mm
